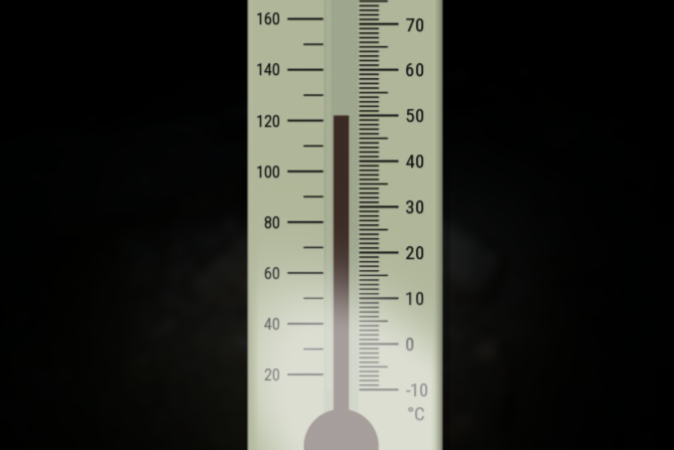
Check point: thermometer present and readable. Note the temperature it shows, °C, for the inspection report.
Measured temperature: 50 °C
